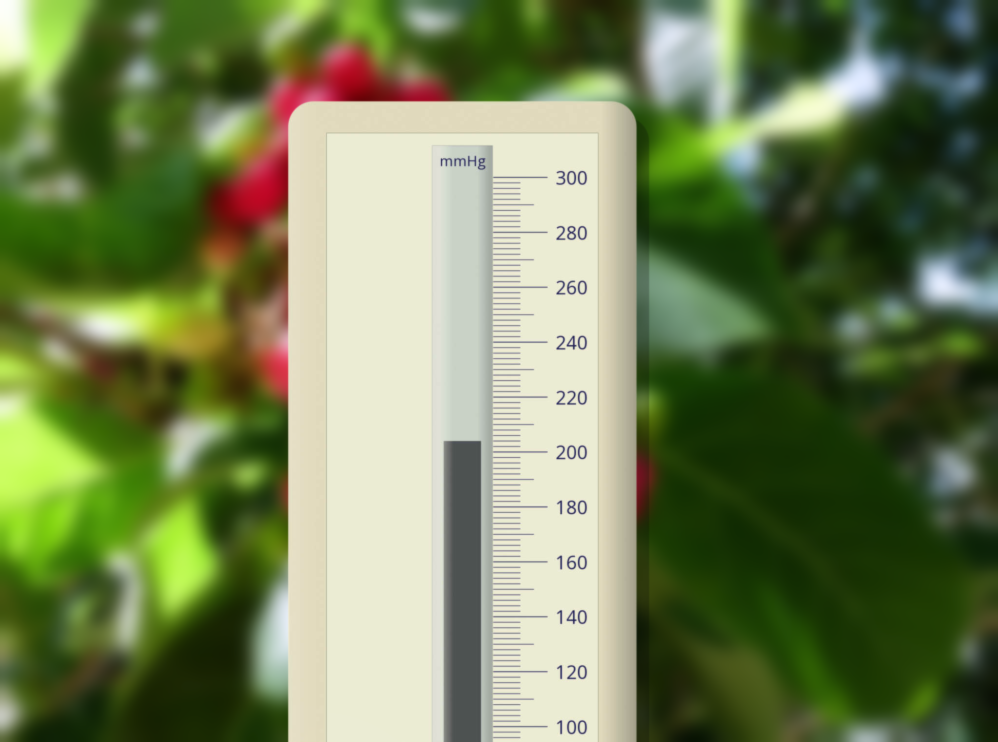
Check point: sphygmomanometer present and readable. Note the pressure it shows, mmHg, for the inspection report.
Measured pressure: 204 mmHg
